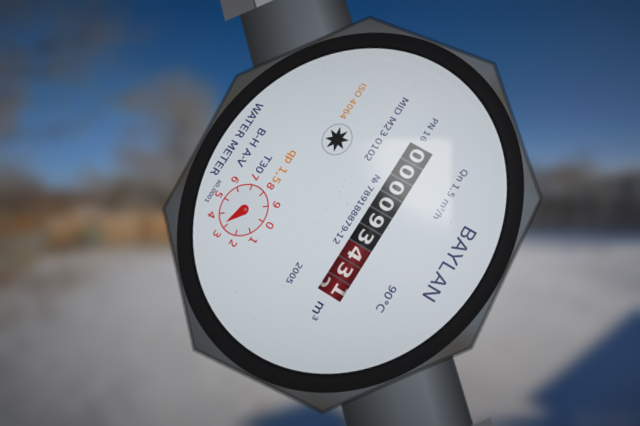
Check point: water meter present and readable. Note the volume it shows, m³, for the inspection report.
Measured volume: 93.4313 m³
